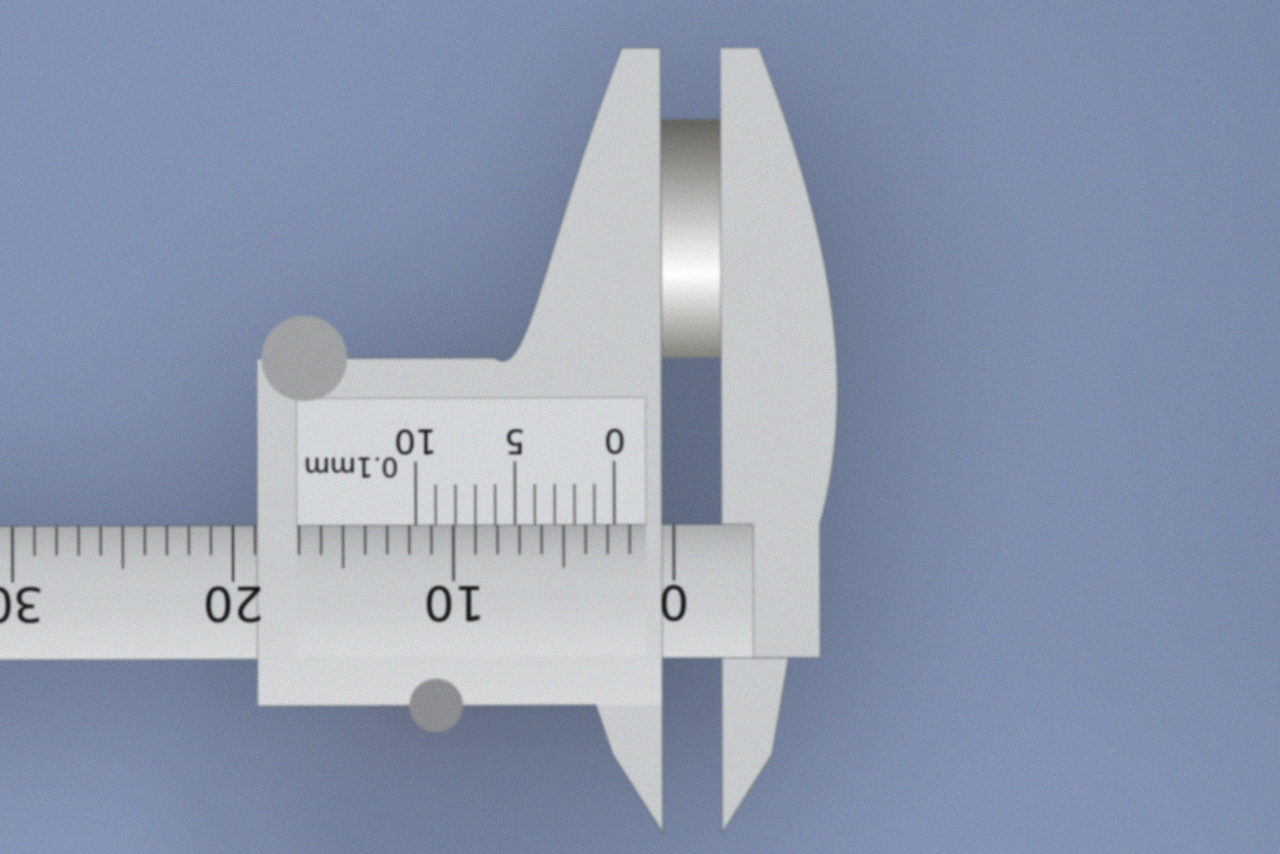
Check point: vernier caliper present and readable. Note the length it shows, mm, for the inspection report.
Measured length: 2.7 mm
